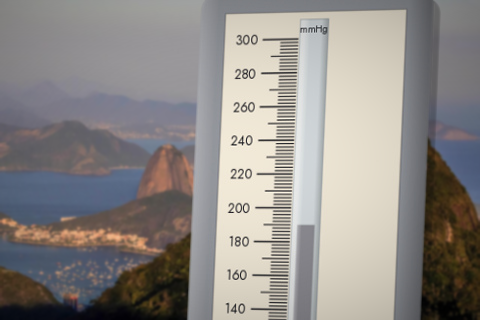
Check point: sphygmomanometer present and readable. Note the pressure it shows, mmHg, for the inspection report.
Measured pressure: 190 mmHg
